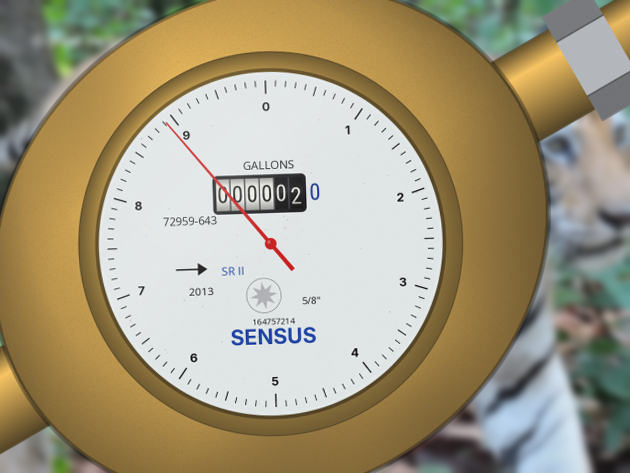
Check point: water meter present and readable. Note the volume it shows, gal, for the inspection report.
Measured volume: 18.9 gal
